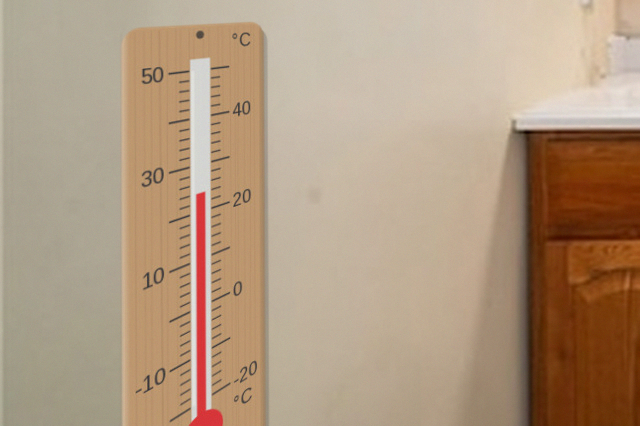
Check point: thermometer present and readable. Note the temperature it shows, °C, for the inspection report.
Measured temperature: 24 °C
